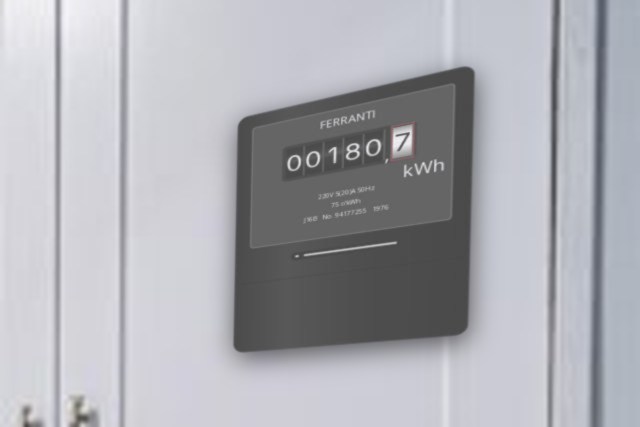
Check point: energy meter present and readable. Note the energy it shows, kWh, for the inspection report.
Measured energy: 180.7 kWh
